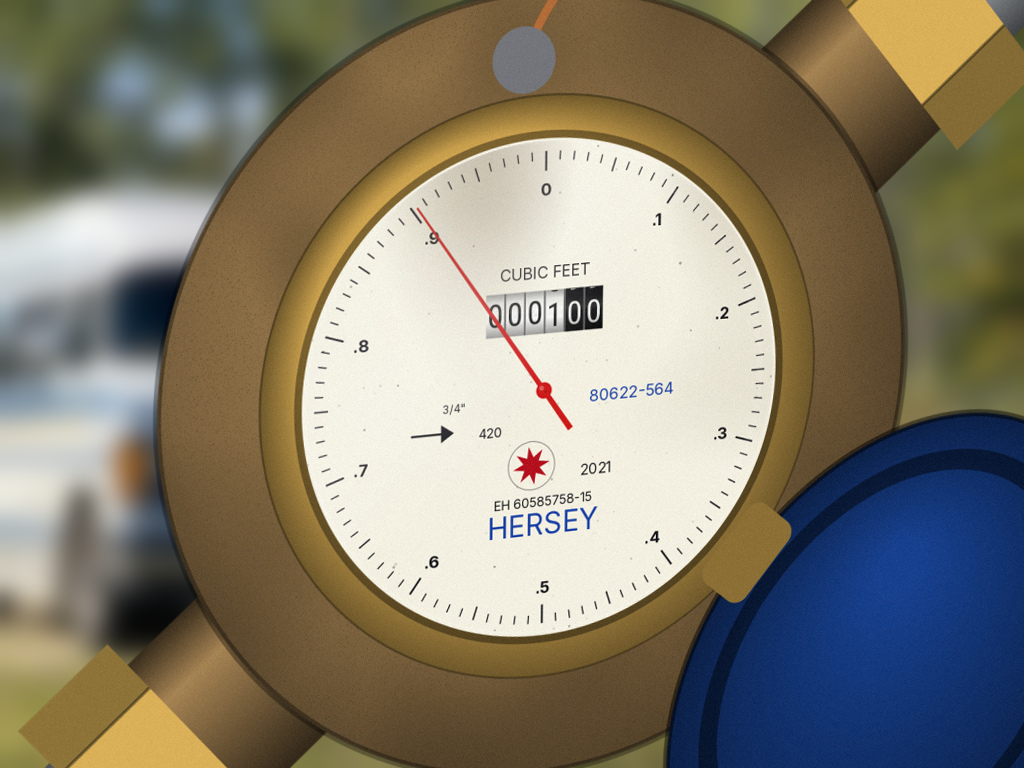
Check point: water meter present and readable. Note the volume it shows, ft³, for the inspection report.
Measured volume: 99.90 ft³
